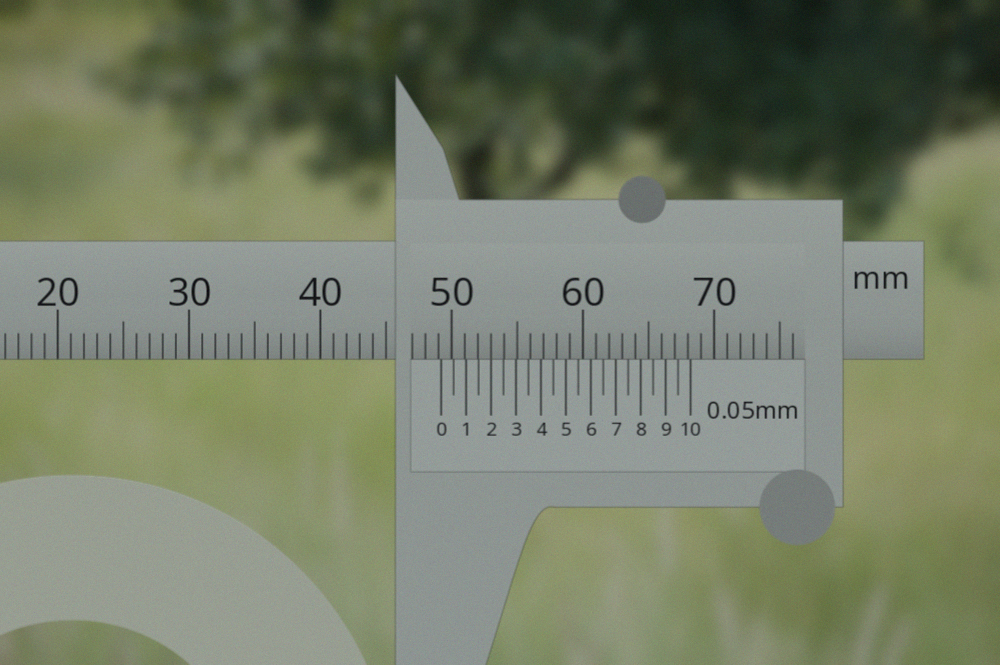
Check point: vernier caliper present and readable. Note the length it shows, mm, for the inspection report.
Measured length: 49.2 mm
